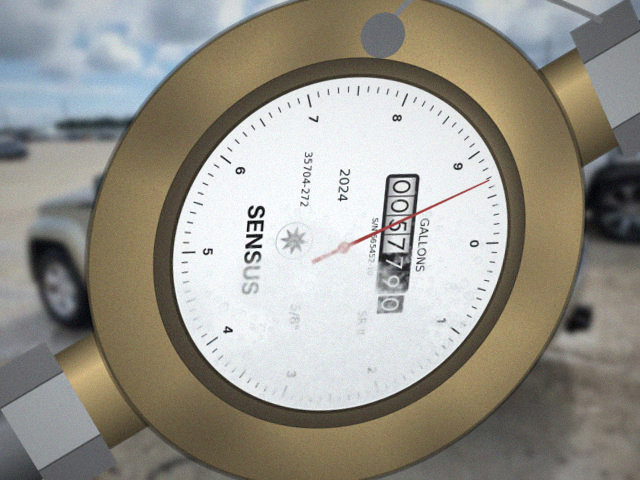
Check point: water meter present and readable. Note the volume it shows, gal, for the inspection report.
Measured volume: 57789.3 gal
